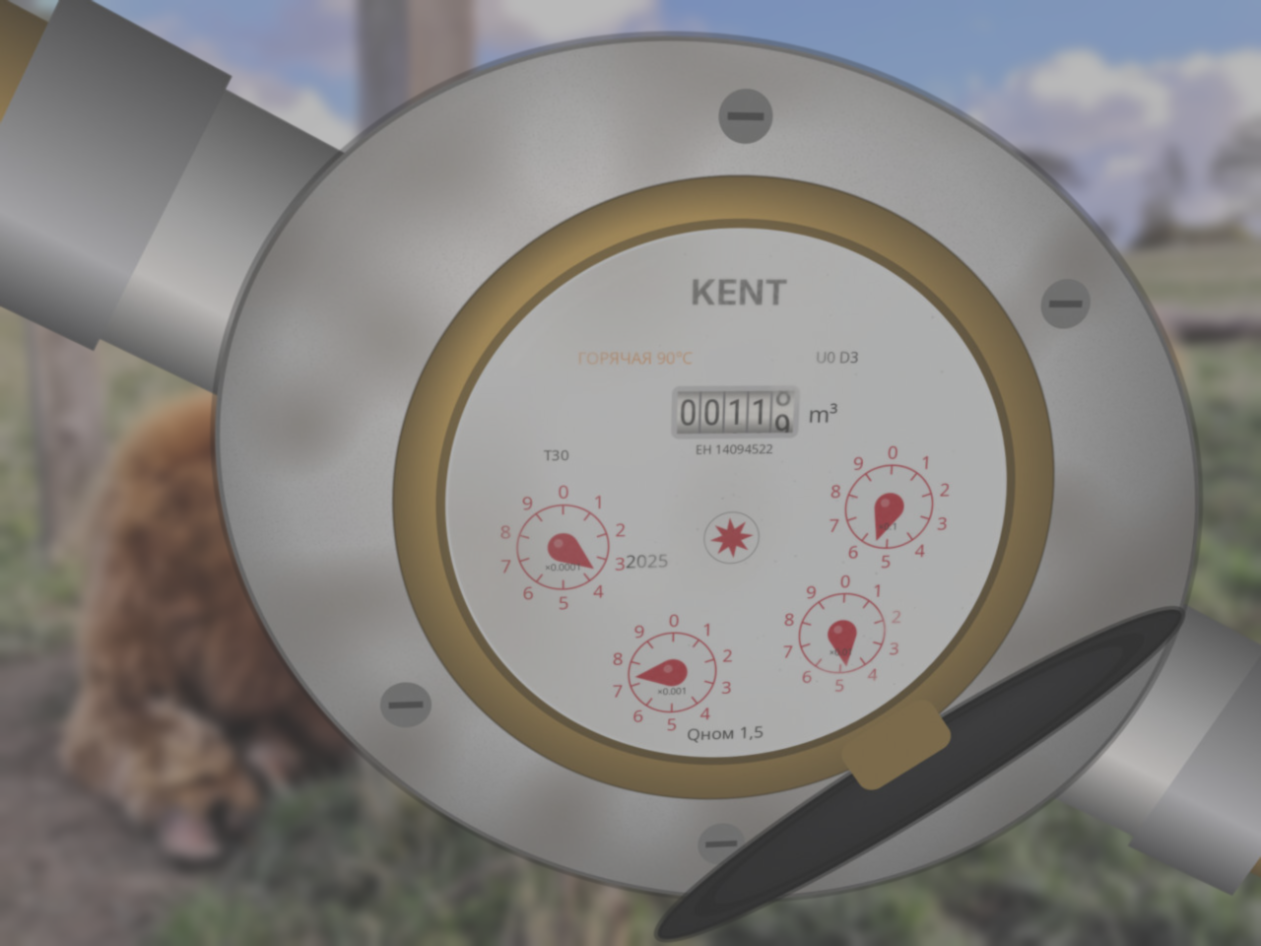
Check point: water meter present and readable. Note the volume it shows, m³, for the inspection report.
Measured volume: 118.5473 m³
